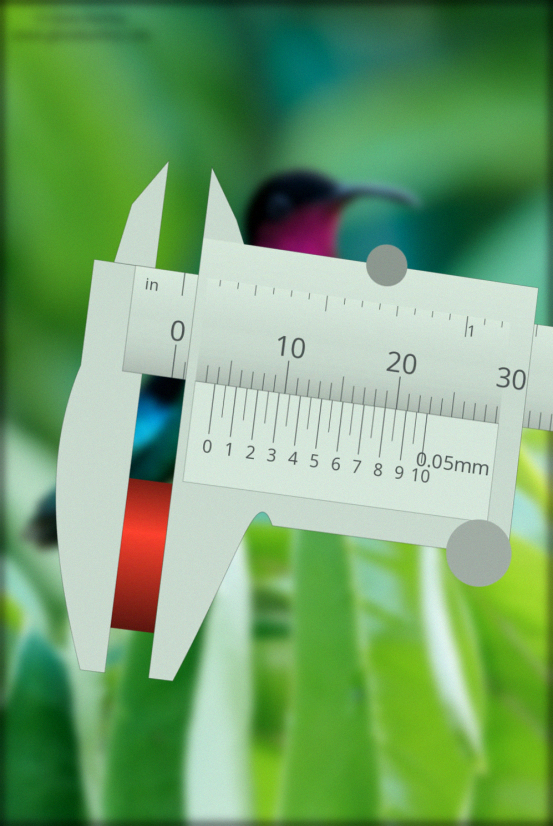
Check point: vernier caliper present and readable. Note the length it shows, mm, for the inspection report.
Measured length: 3.8 mm
